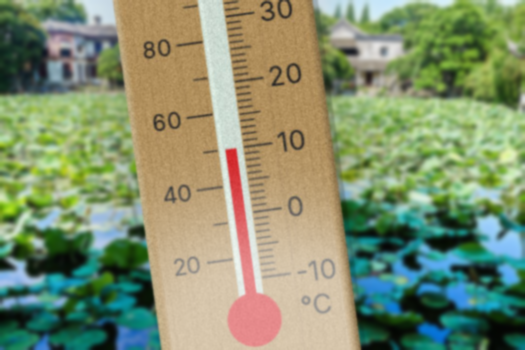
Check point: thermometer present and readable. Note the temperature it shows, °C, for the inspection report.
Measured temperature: 10 °C
